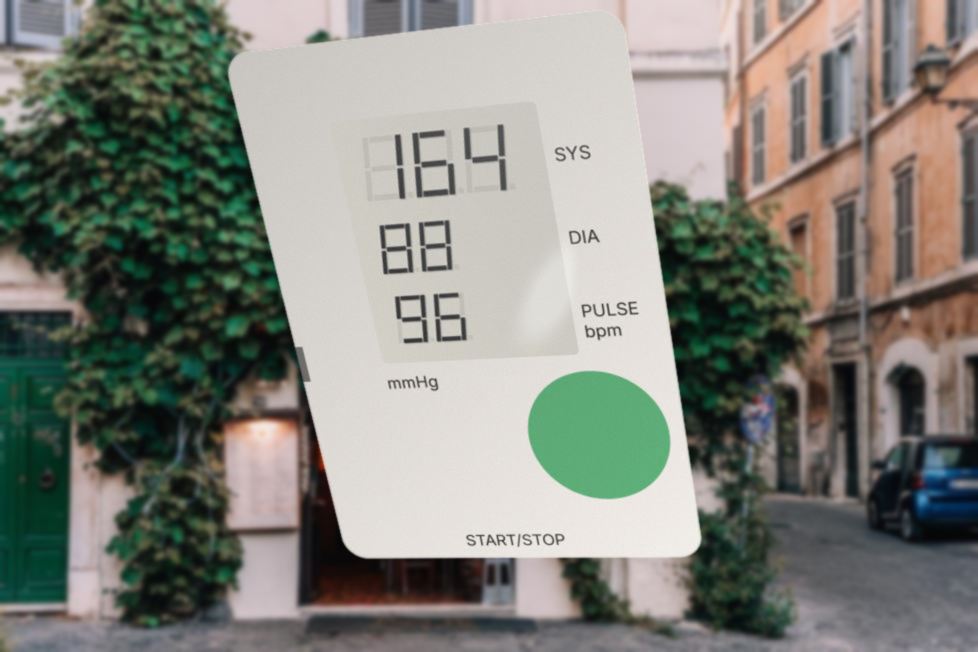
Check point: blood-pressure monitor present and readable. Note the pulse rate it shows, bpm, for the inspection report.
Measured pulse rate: 96 bpm
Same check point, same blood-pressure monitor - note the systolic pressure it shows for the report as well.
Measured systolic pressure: 164 mmHg
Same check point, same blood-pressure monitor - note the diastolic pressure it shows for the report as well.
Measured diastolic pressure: 88 mmHg
